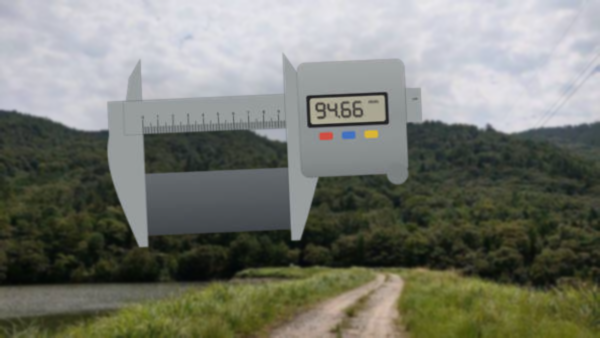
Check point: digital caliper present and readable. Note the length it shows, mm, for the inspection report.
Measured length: 94.66 mm
